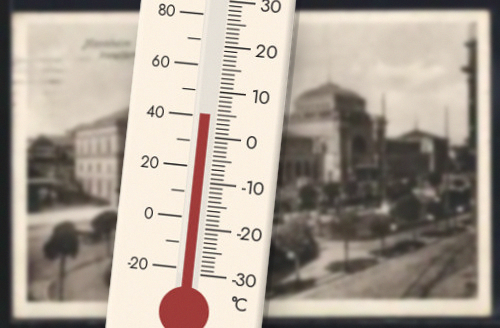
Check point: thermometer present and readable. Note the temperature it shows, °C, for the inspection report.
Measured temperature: 5 °C
